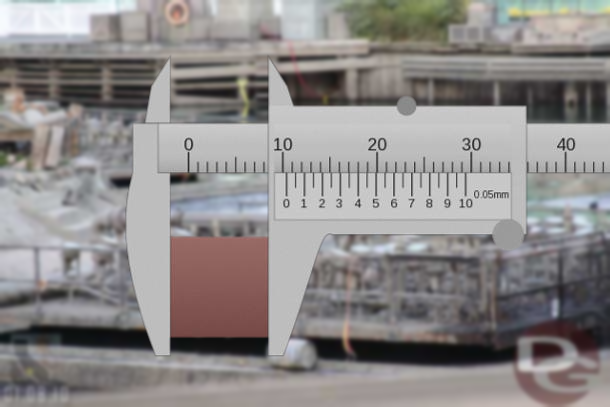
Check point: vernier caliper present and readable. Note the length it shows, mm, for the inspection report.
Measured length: 10.4 mm
